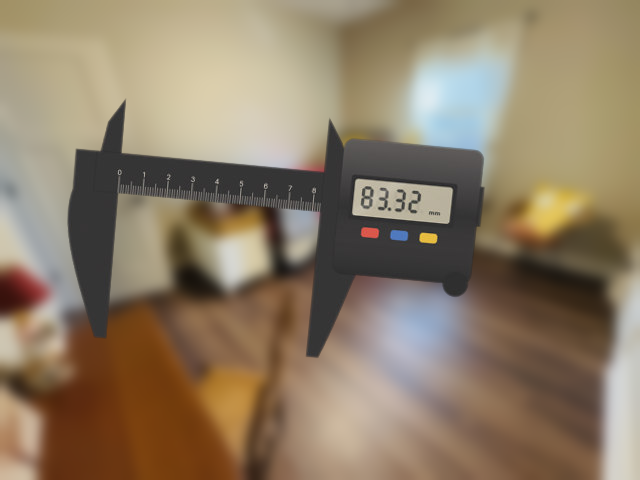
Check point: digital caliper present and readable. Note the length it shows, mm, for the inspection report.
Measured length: 83.32 mm
